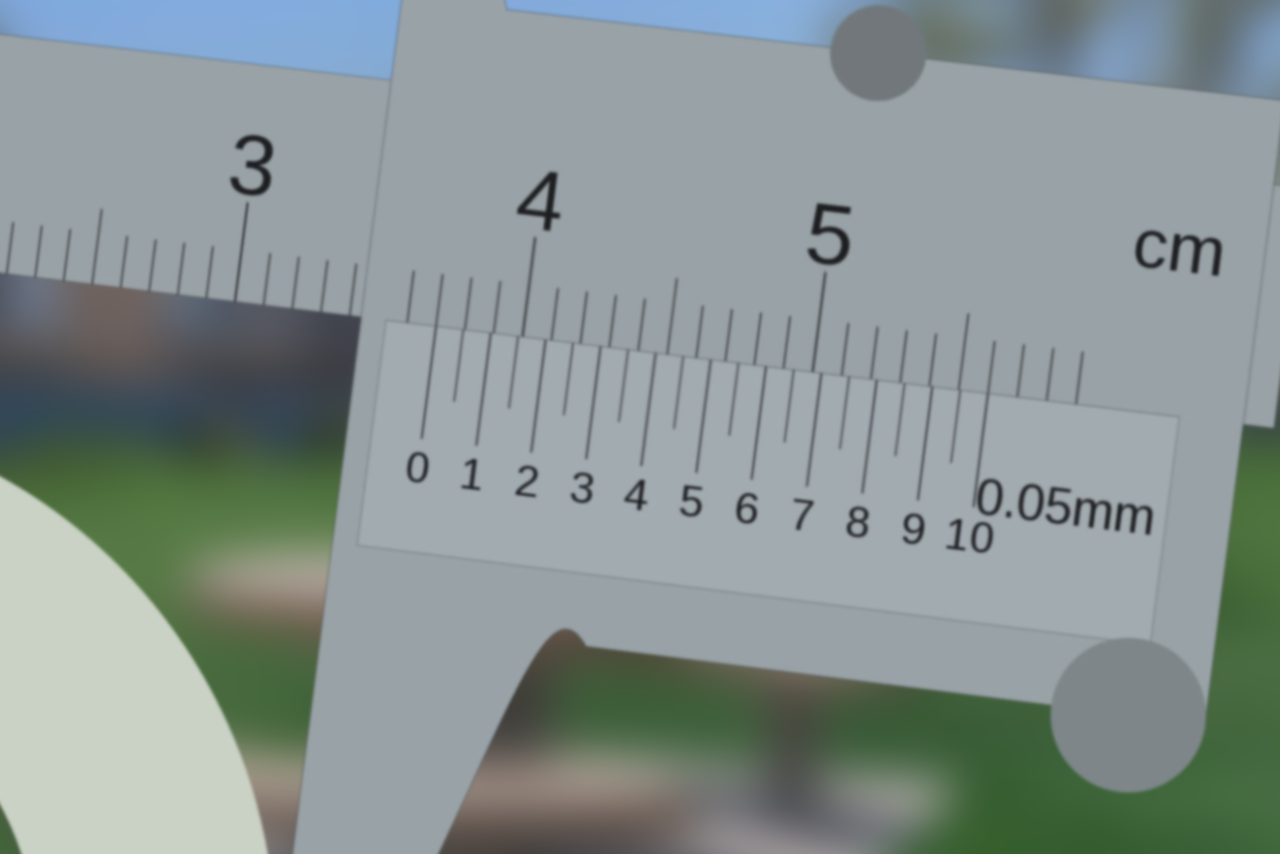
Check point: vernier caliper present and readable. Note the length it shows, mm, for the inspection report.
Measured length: 37.0 mm
